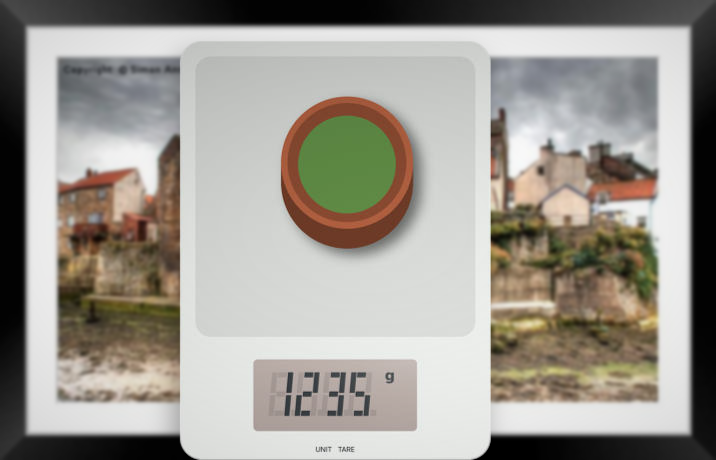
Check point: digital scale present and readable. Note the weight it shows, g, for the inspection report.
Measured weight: 1235 g
